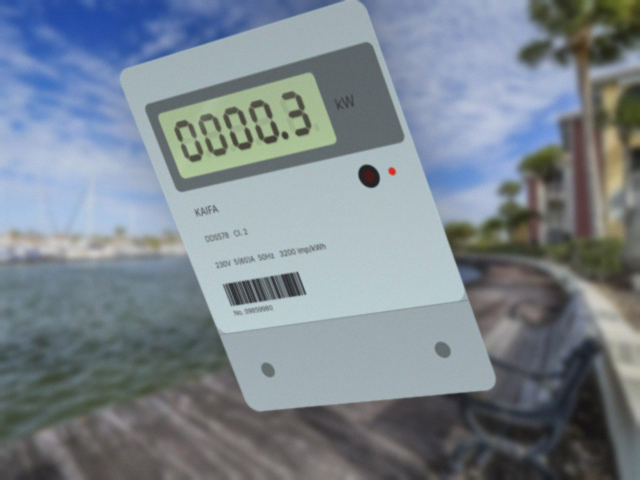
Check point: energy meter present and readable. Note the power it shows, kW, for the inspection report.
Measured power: 0.3 kW
